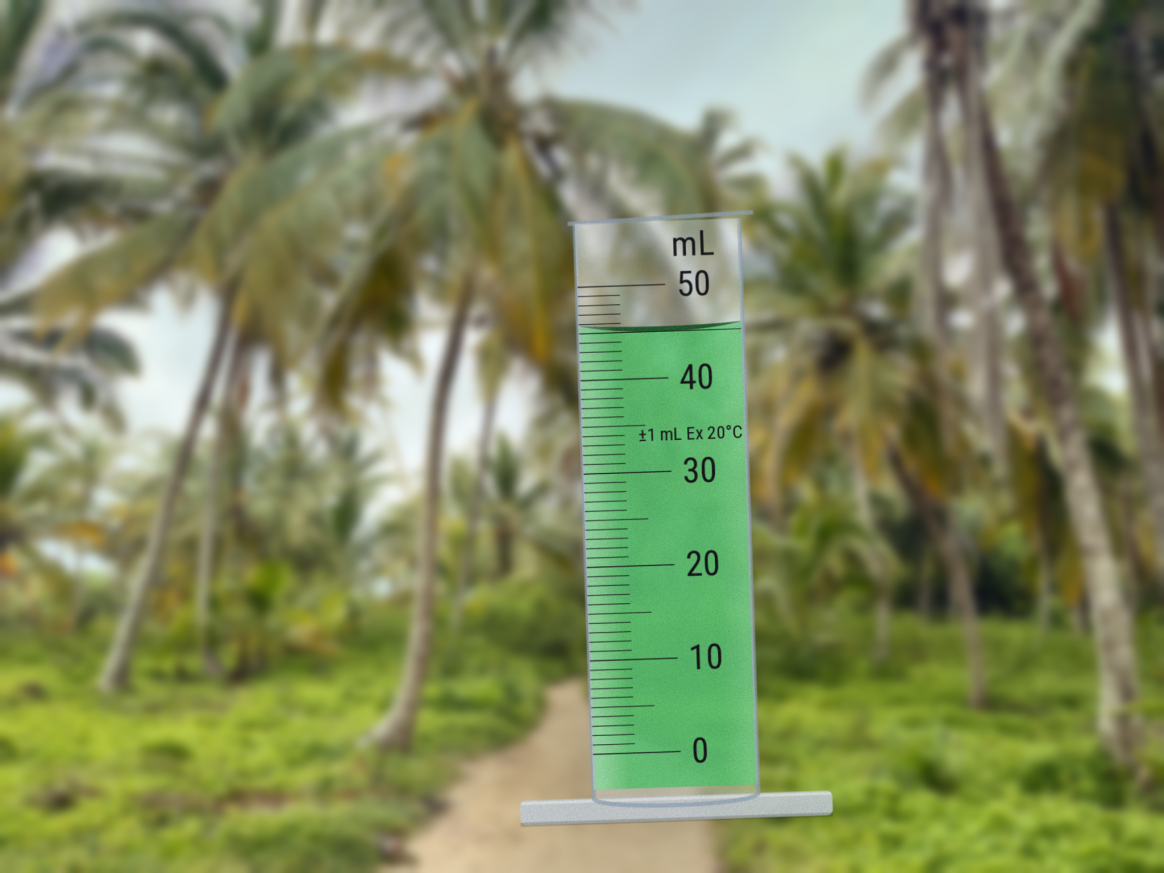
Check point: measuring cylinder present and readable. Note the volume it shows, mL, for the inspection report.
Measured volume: 45 mL
